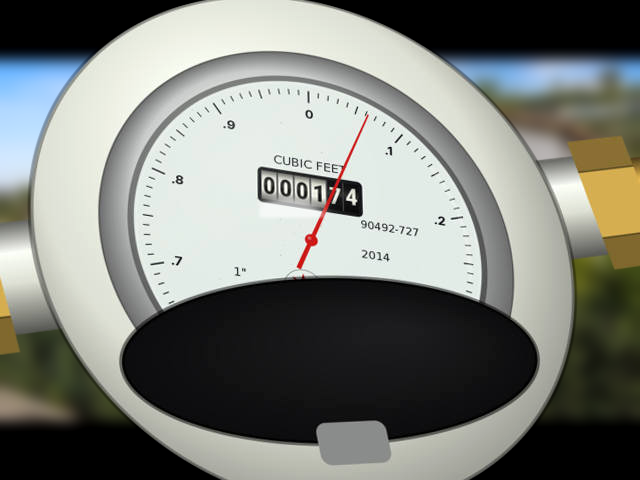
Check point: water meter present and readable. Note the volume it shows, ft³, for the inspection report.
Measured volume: 174.06 ft³
